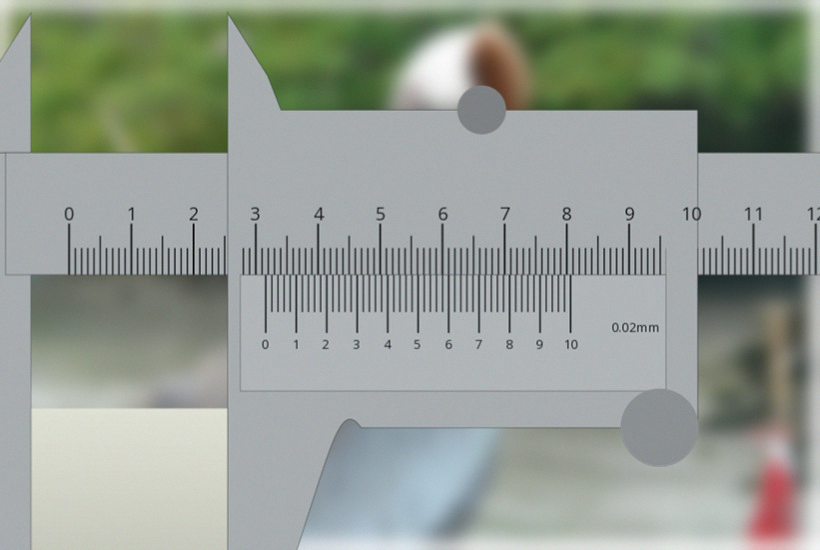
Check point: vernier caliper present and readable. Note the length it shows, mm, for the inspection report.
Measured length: 31.6 mm
